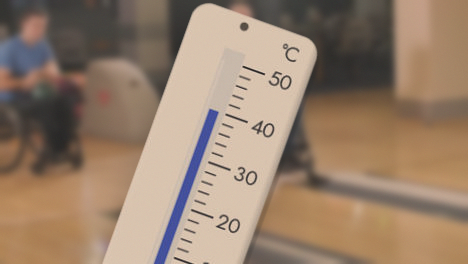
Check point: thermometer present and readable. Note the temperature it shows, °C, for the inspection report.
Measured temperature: 40 °C
